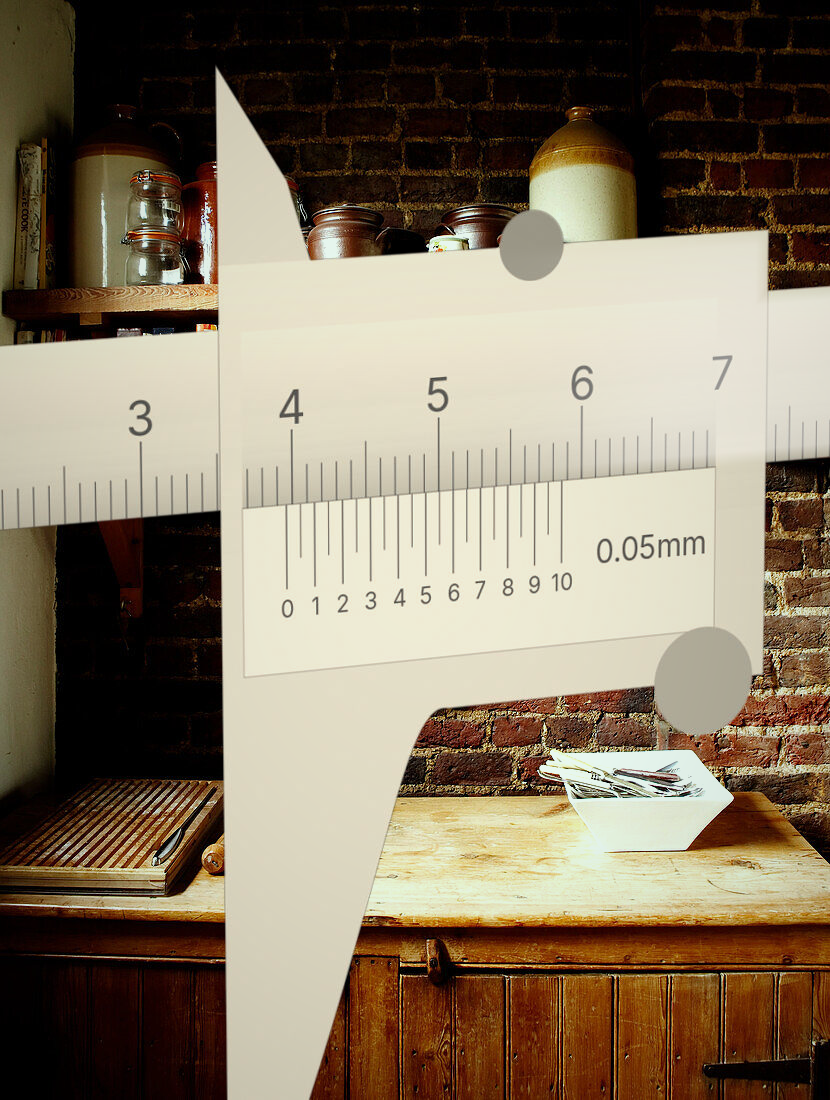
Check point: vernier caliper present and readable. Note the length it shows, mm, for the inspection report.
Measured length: 39.6 mm
